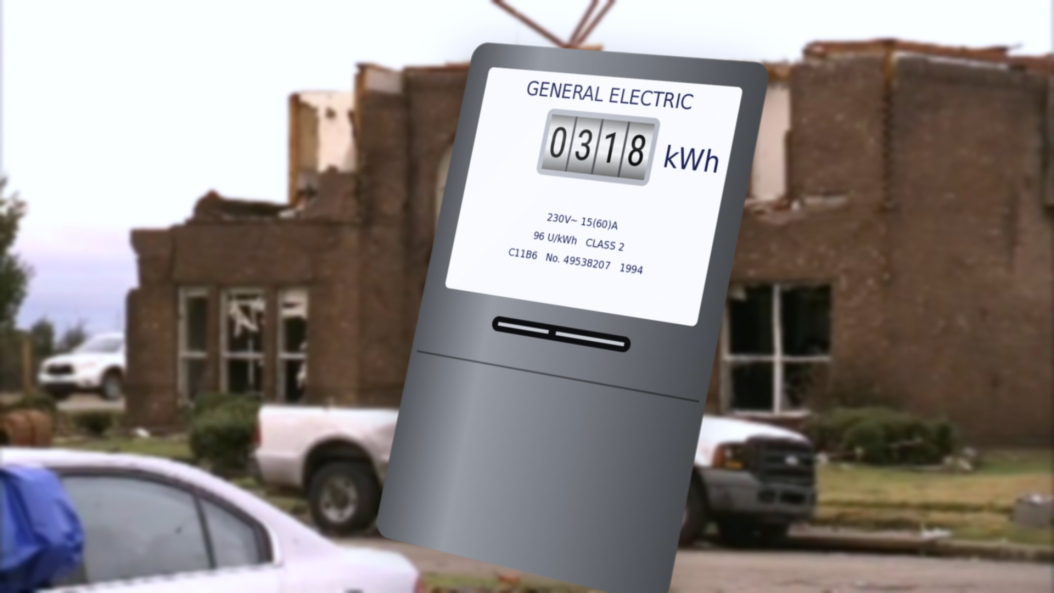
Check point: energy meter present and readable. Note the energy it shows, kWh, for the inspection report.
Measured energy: 318 kWh
